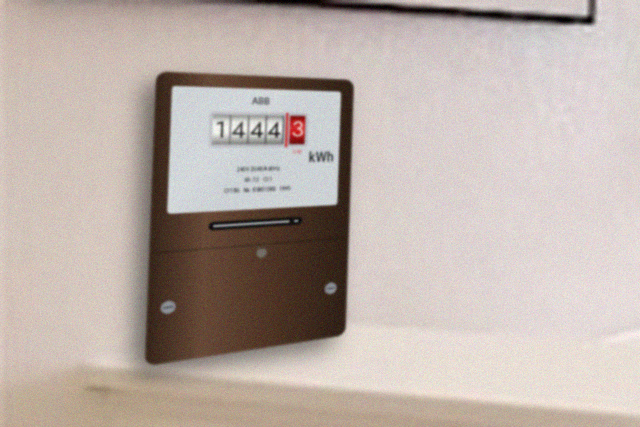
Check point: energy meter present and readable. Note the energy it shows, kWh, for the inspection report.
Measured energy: 1444.3 kWh
